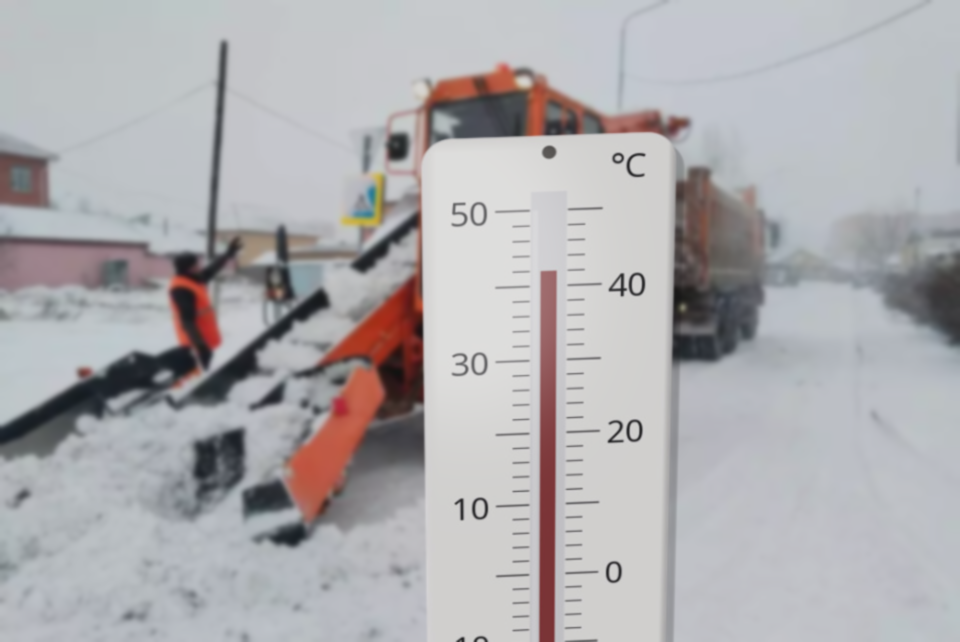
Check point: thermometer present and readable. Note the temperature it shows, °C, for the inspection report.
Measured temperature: 42 °C
